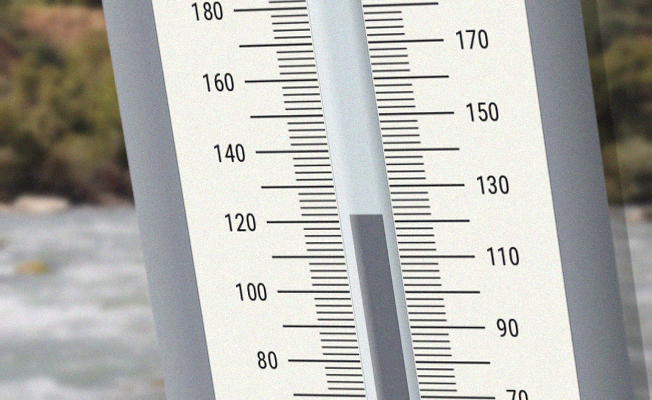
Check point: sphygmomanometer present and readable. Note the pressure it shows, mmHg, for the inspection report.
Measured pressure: 122 mmHg
